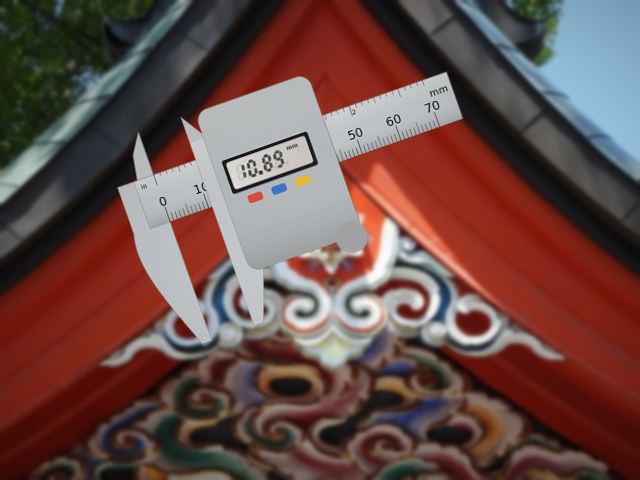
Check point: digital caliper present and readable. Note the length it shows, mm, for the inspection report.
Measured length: 10.89 mm
